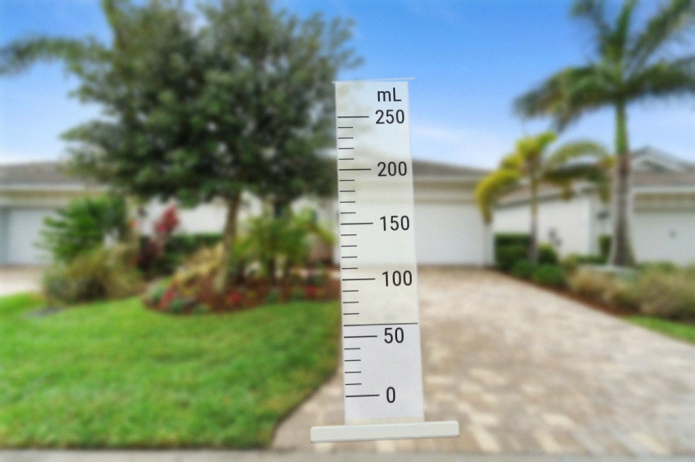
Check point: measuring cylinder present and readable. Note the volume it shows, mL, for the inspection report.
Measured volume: 60 mL
